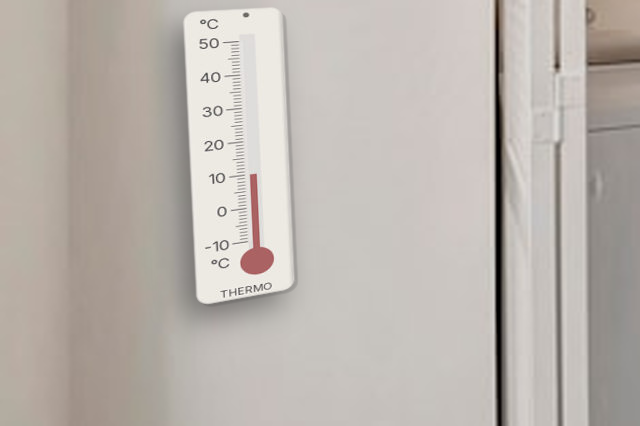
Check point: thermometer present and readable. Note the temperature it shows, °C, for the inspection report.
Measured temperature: 10 °C
